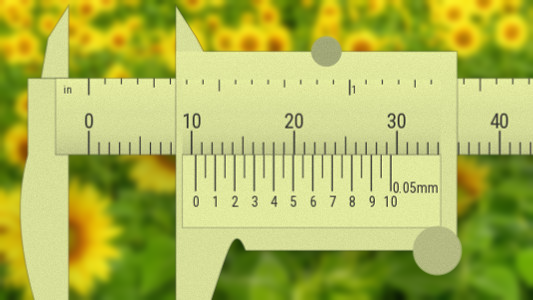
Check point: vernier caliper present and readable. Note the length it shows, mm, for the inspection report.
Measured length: 10.4 mm
